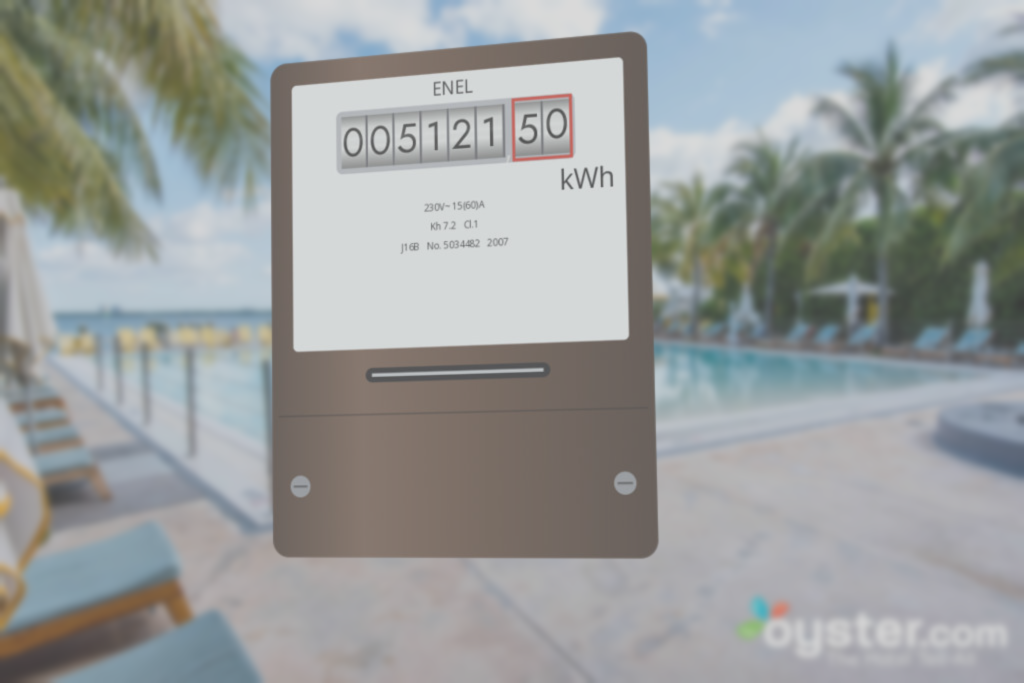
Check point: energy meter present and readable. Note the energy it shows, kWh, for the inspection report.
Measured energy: 5121.50 kWh
